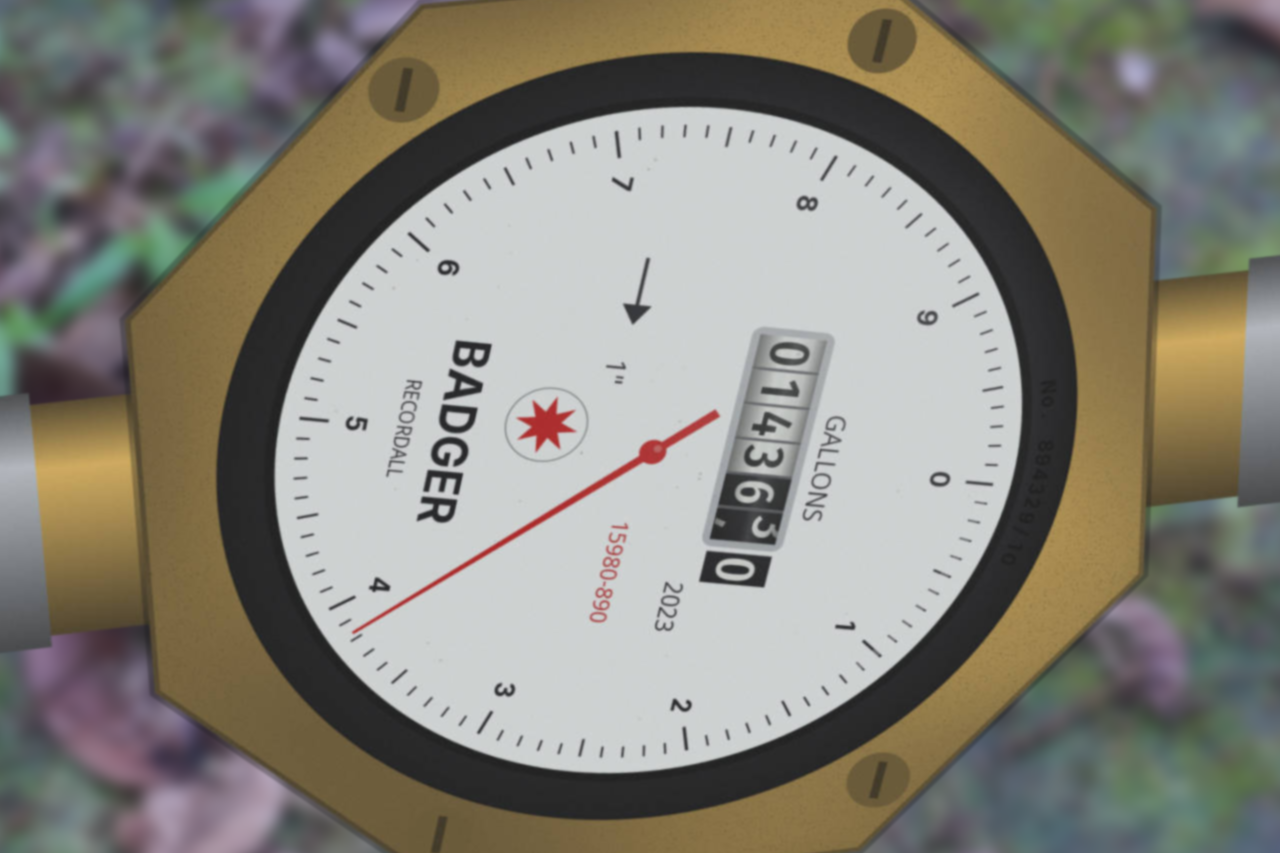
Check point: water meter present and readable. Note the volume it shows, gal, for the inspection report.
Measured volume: 143633.8 gal
